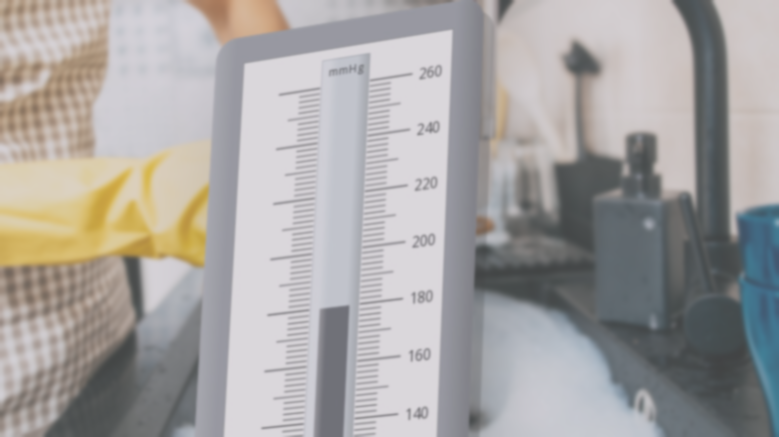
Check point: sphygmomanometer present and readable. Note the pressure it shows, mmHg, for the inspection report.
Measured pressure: 180 mmHg
